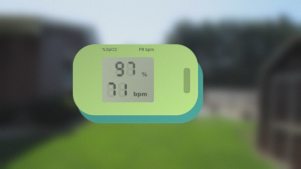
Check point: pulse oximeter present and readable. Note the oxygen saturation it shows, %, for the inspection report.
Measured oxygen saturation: 97 %
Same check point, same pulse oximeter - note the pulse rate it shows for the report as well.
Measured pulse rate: 71 bpm
